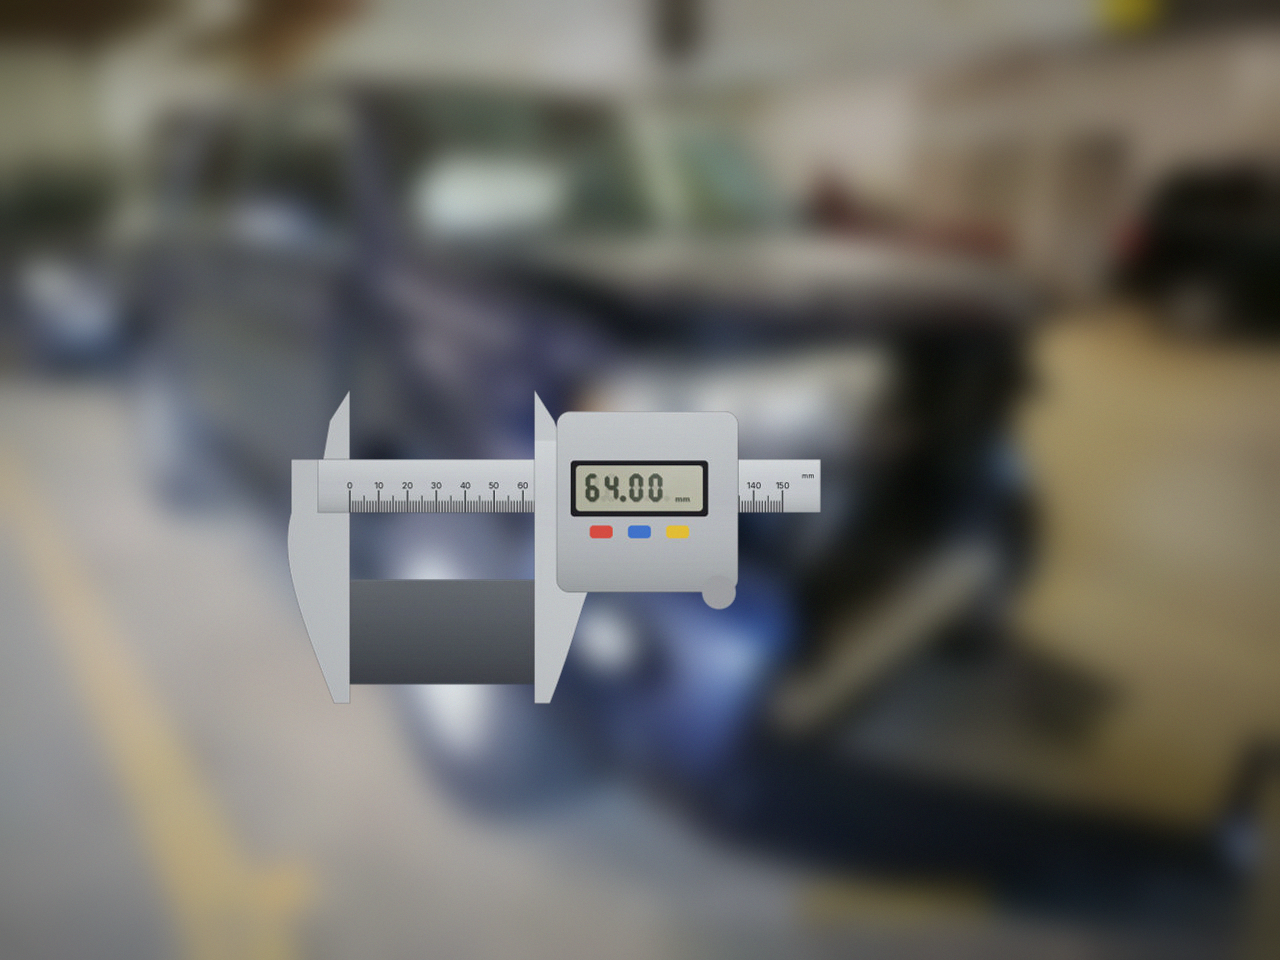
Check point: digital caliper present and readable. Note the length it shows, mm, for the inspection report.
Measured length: 64.00 mm
